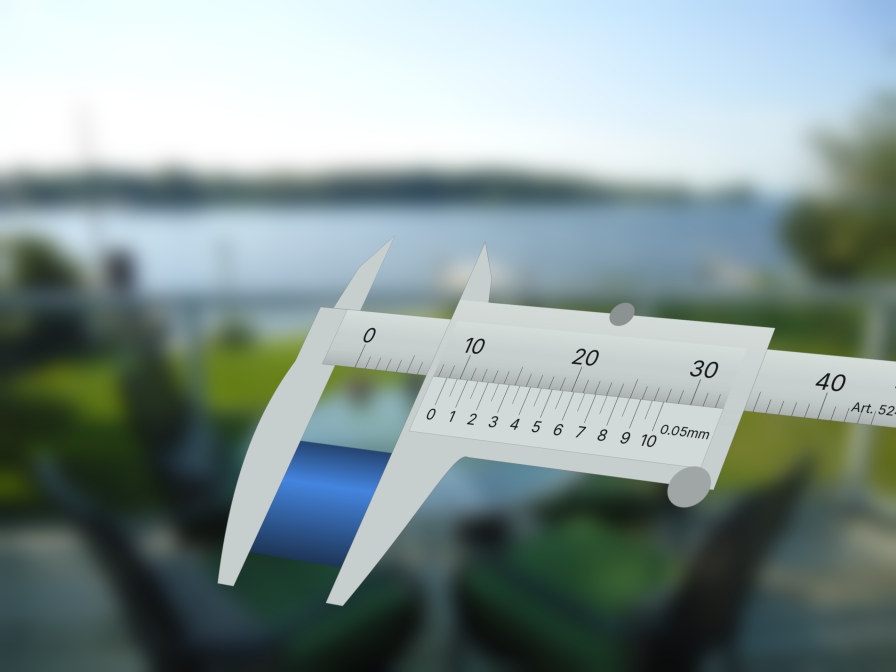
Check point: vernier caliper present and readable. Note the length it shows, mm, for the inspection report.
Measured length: 8.8 mm
